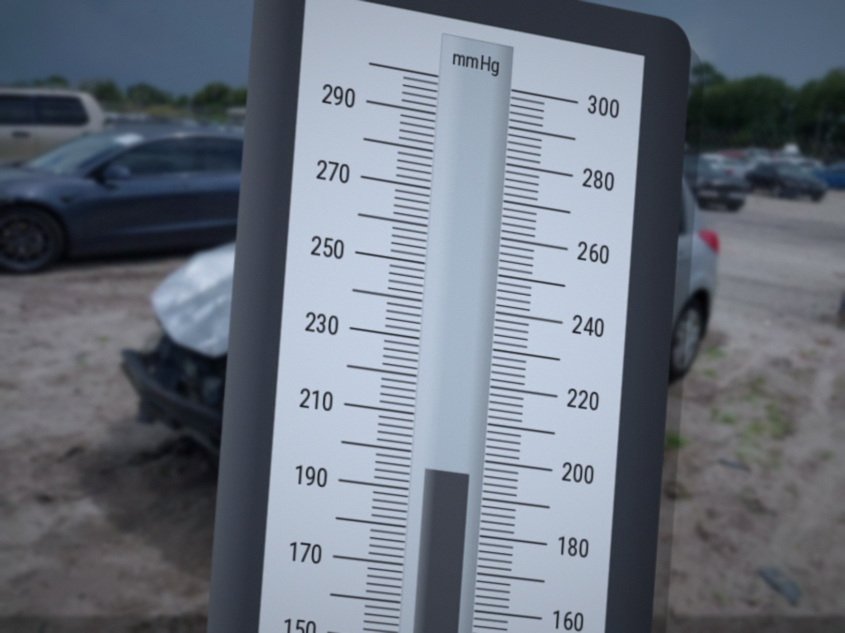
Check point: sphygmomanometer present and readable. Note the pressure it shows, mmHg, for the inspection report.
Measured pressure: 196 mmHg
